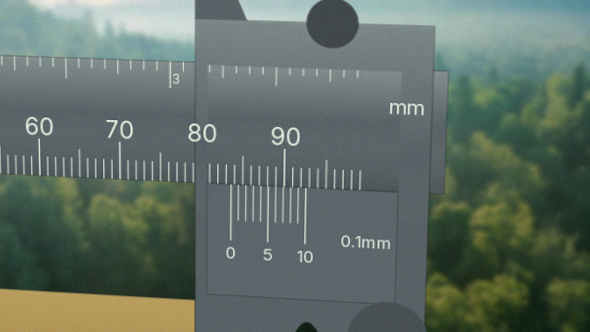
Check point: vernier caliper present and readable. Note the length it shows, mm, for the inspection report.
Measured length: 83.6 mm
